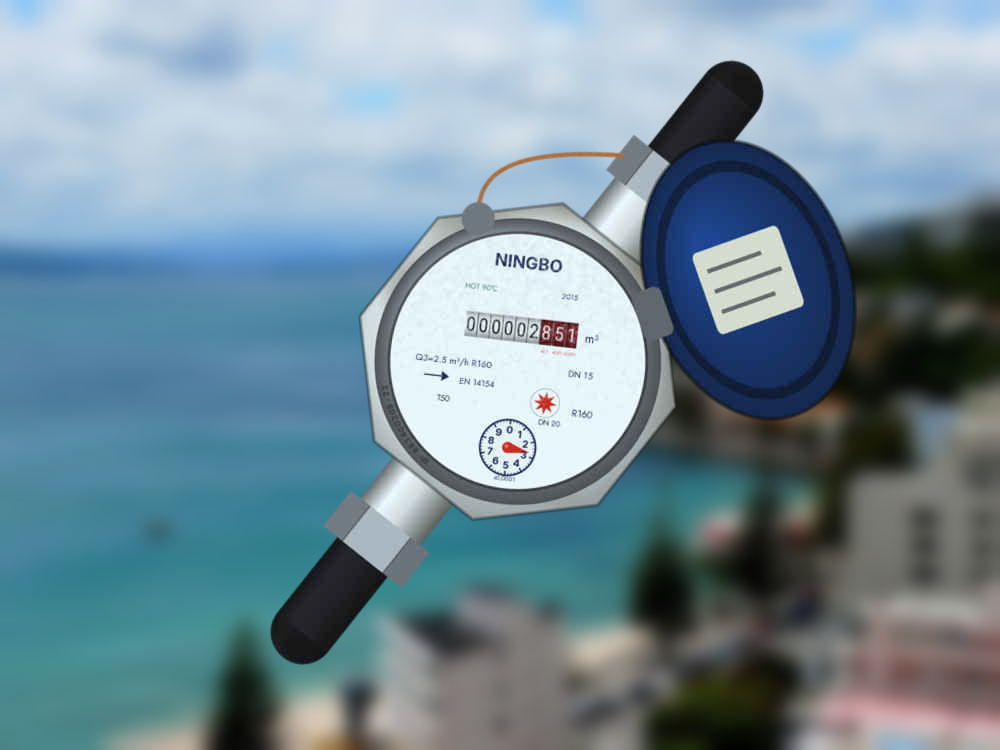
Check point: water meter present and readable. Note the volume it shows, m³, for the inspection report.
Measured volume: 2.8512 m³
